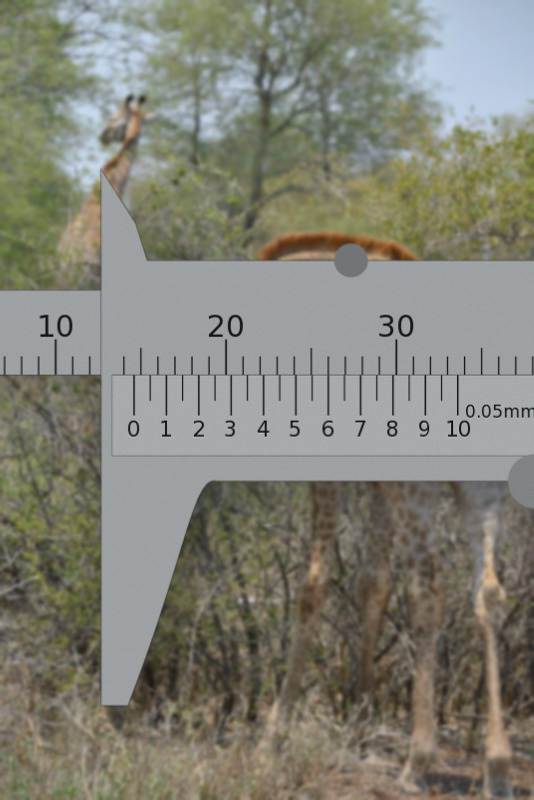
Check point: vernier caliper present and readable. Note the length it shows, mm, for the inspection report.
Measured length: 14.6 mm
